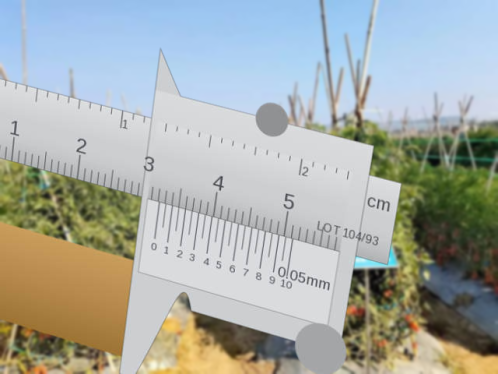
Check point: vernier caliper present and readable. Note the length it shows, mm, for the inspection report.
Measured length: 32.2 mm
